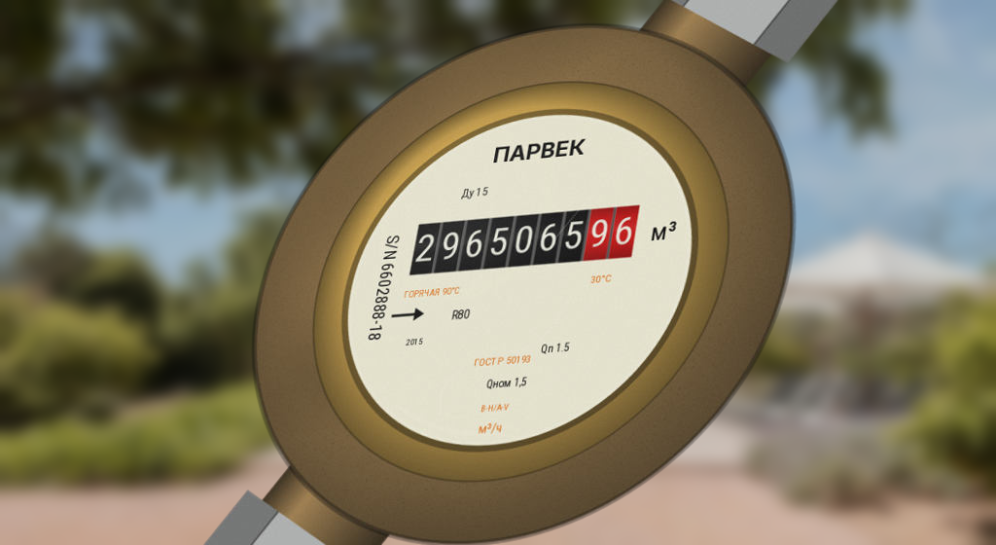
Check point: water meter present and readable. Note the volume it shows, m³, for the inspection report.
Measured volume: 2965065.96 m³
